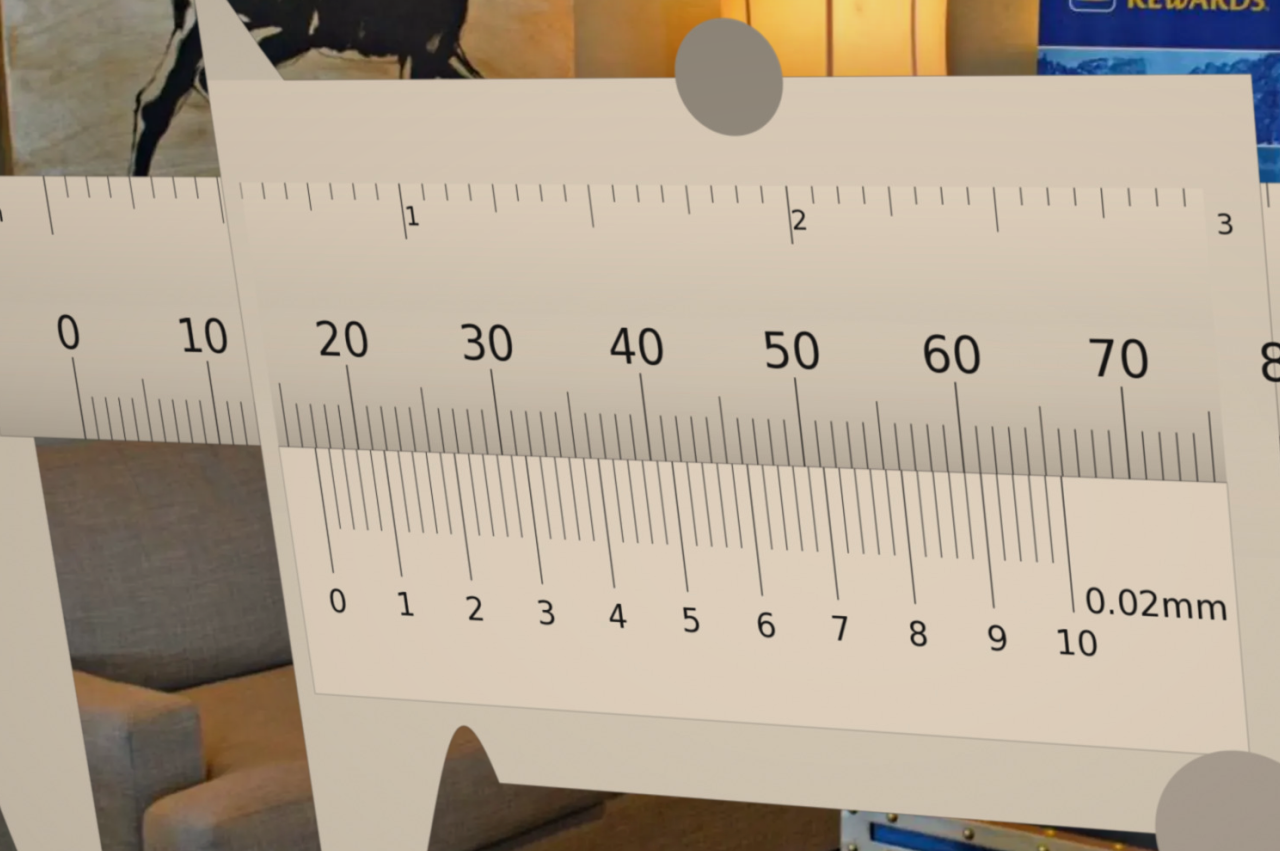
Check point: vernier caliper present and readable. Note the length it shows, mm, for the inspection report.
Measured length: 16.9 mm
